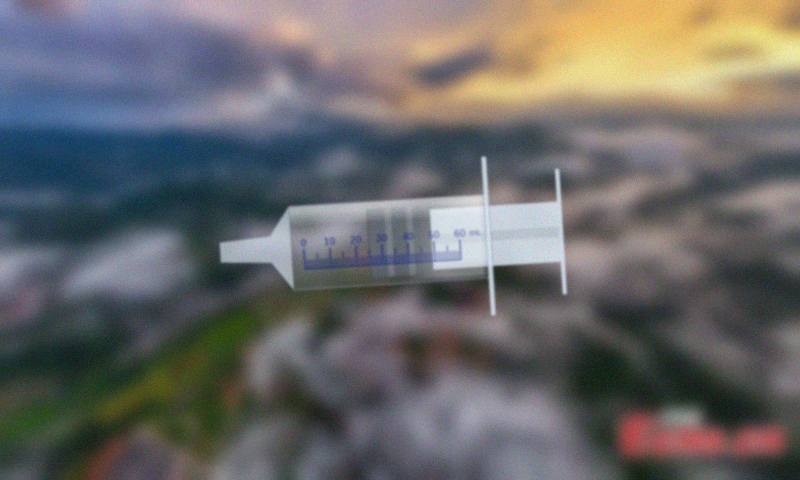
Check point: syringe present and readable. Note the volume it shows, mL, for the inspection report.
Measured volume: 25 mL
